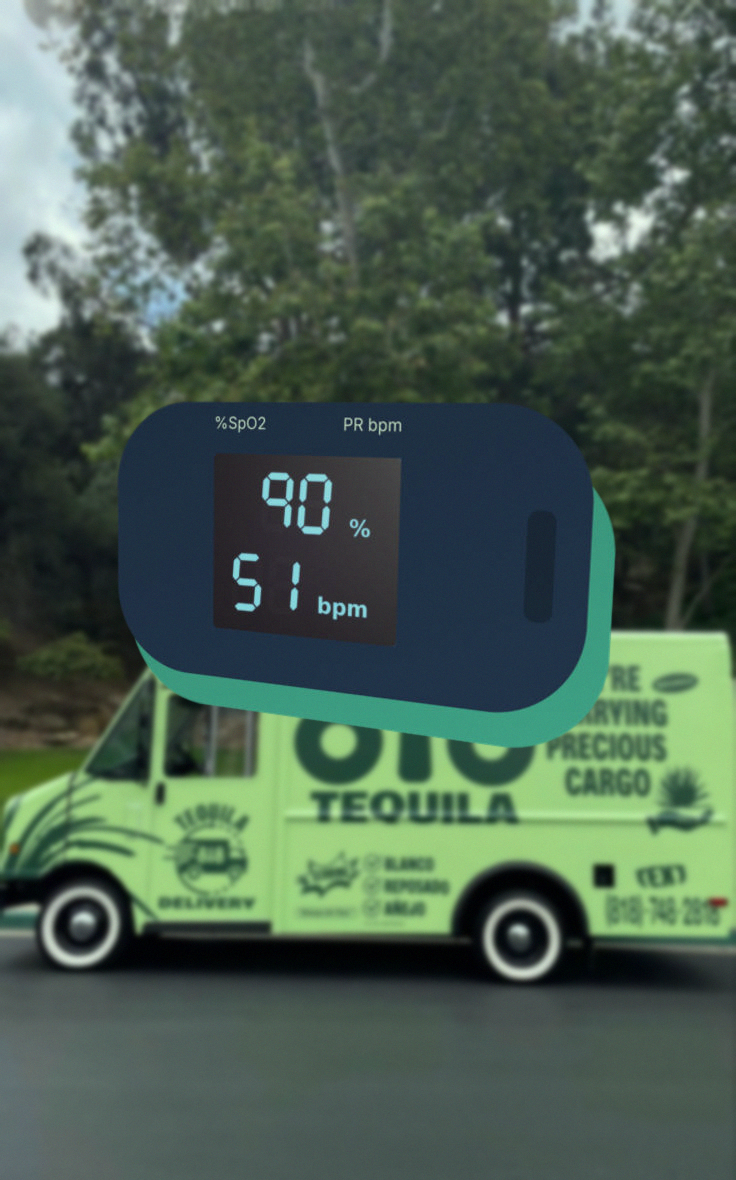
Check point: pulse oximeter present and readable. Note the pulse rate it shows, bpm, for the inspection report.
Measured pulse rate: 51 bpm
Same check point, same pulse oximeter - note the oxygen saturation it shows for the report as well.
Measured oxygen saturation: 90 %
